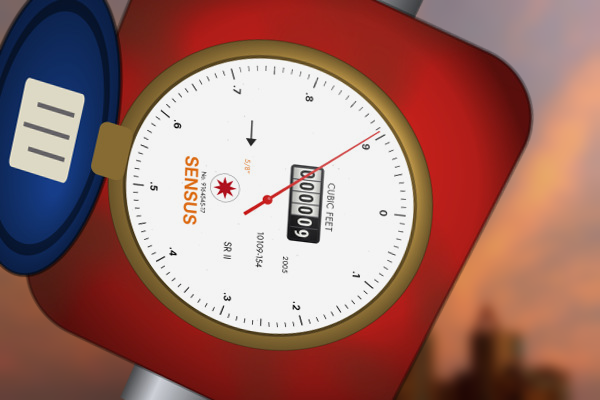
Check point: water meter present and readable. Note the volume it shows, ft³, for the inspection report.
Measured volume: 8.89 ft³
